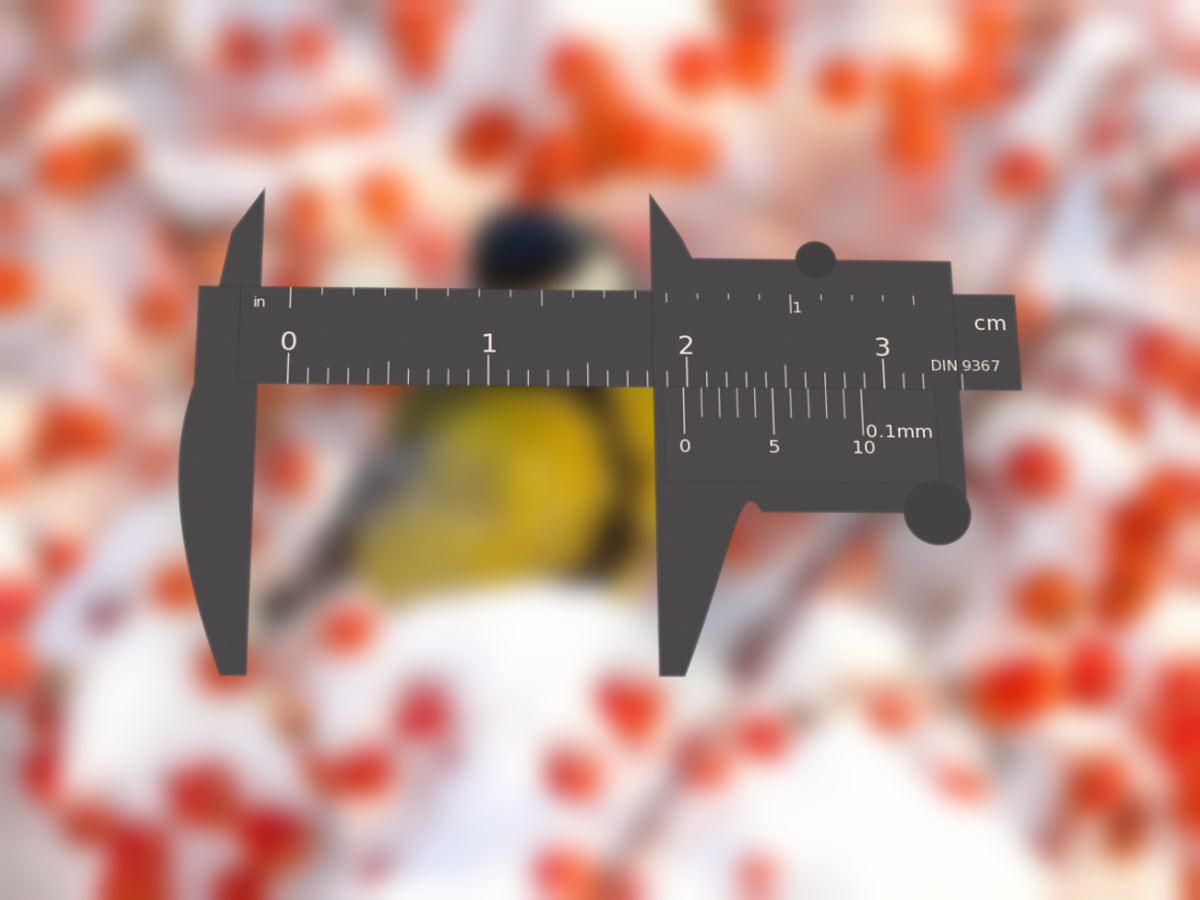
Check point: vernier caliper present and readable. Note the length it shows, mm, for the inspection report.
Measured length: 19.8 mm
